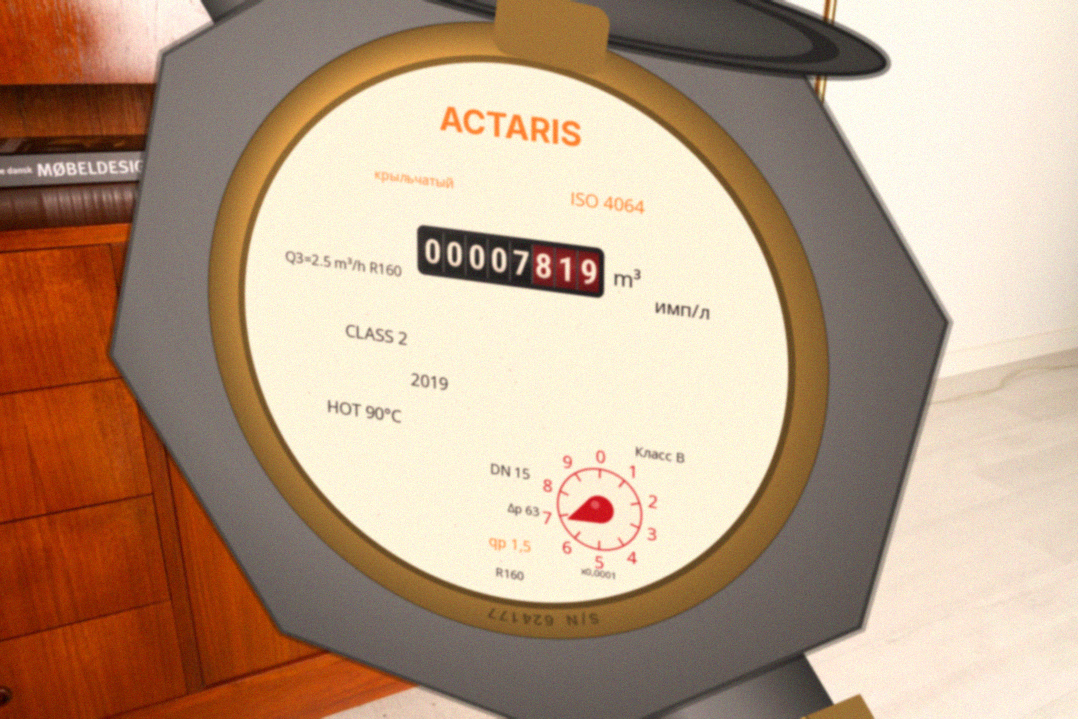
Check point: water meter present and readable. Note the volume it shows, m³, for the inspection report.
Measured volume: 7.8196 m³
